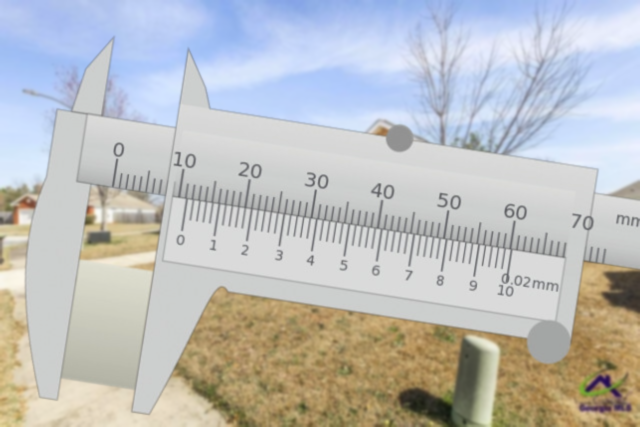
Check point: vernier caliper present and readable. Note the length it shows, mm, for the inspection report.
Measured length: 11.2 mm
